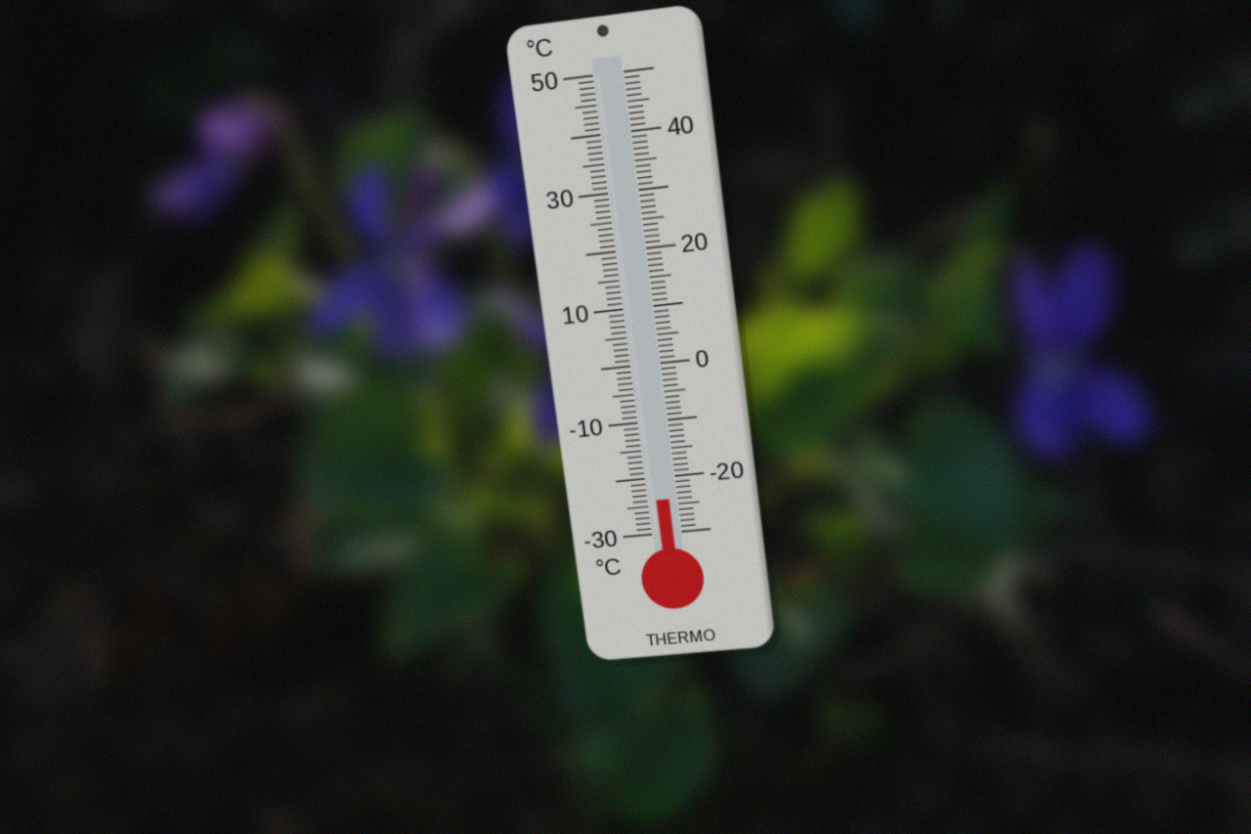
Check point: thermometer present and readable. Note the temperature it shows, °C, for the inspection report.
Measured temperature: -24 °C
